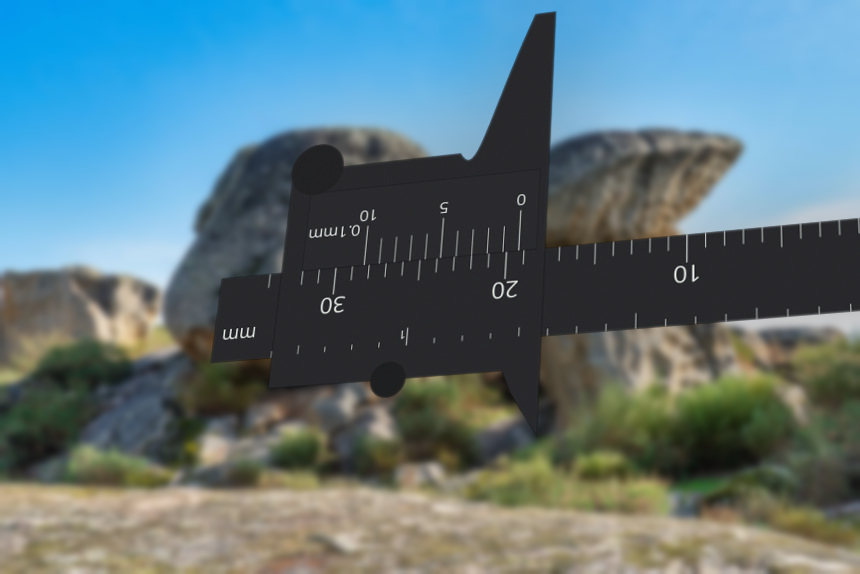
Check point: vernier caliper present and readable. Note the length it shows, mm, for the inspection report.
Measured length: 19.3 mm
